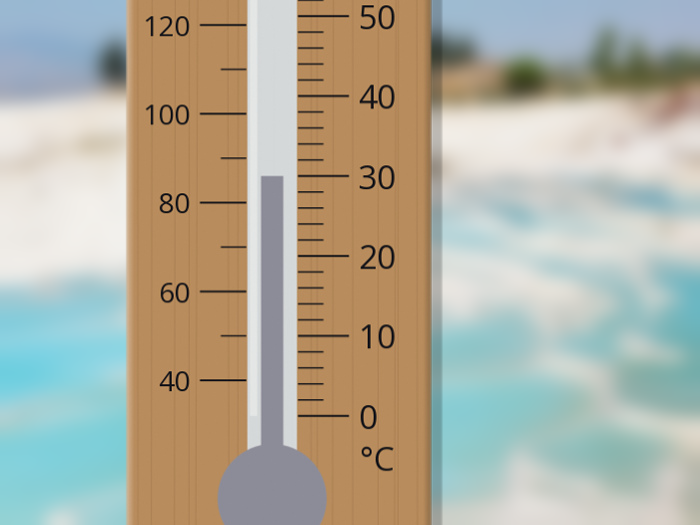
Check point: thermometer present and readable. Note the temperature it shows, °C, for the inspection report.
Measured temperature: 30 °C
